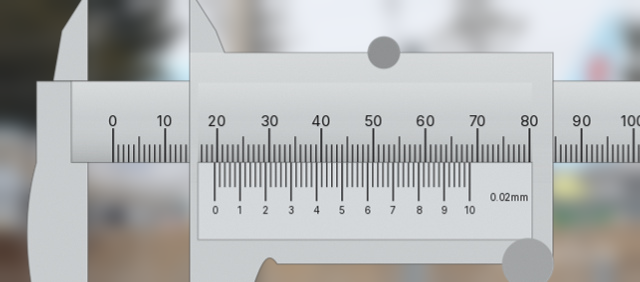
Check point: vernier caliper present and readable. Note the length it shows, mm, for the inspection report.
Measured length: 19.5 mm
